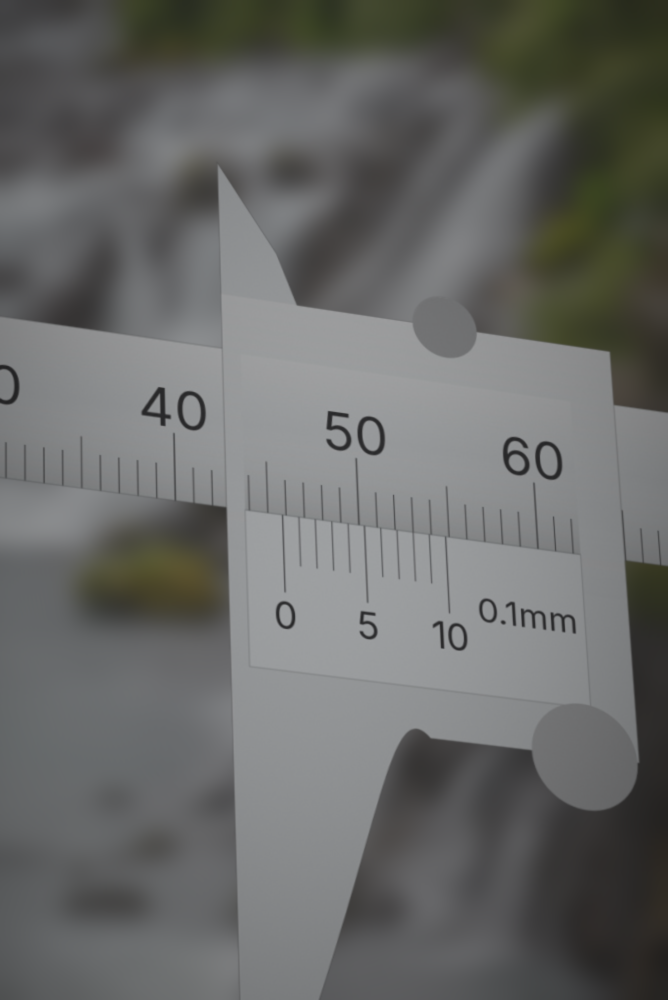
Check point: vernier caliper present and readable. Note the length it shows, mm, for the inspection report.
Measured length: 45.8 mm
